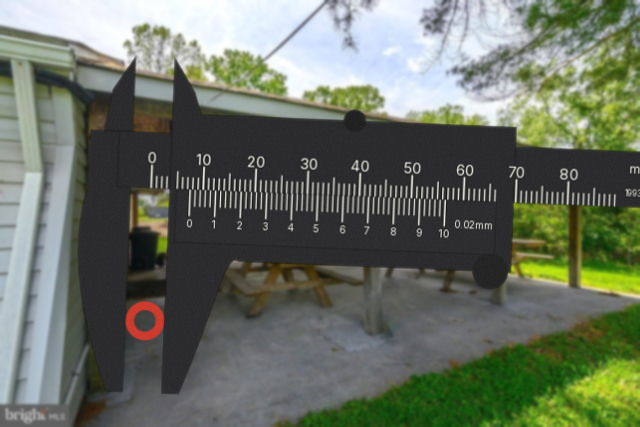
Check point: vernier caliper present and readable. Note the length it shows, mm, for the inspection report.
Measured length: 7.5 mm
